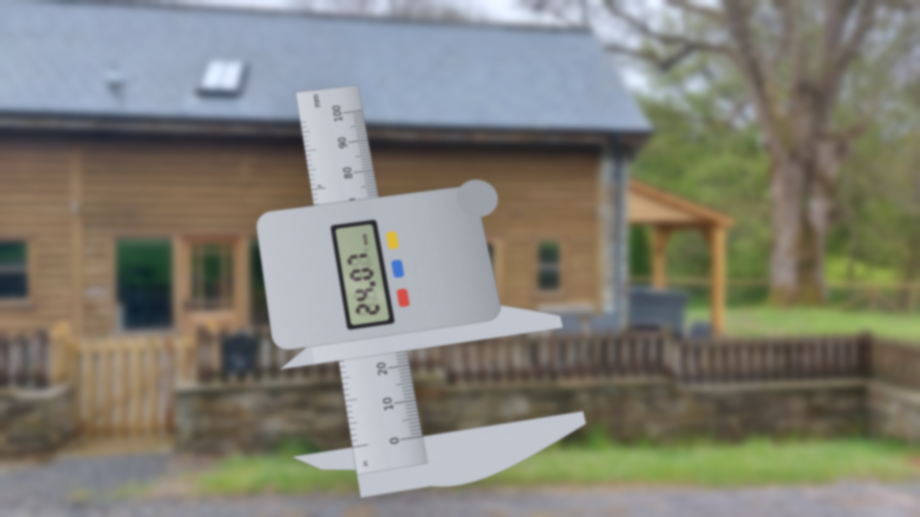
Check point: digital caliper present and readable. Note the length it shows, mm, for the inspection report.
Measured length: 24.07 mm
